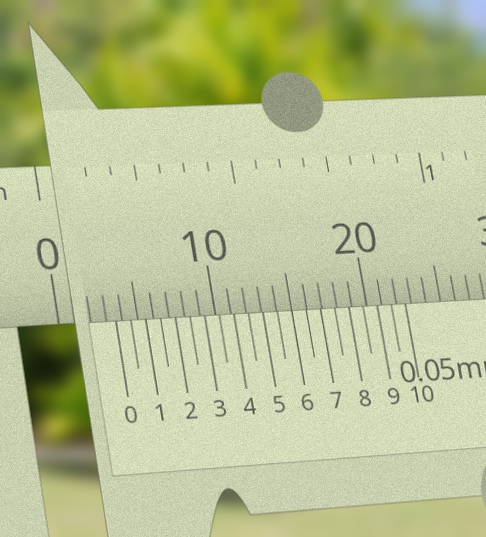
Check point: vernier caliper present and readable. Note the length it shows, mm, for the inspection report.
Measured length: 3.6 mm
